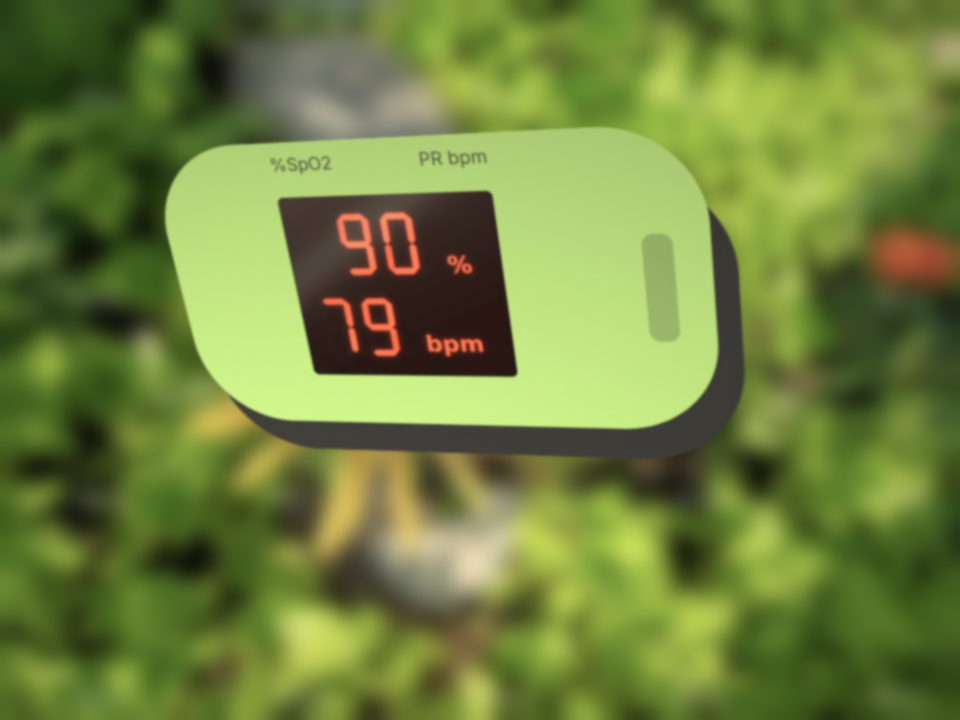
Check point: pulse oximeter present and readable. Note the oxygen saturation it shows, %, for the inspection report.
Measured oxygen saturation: 90 %
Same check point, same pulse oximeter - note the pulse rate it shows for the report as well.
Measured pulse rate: 79 bpm
